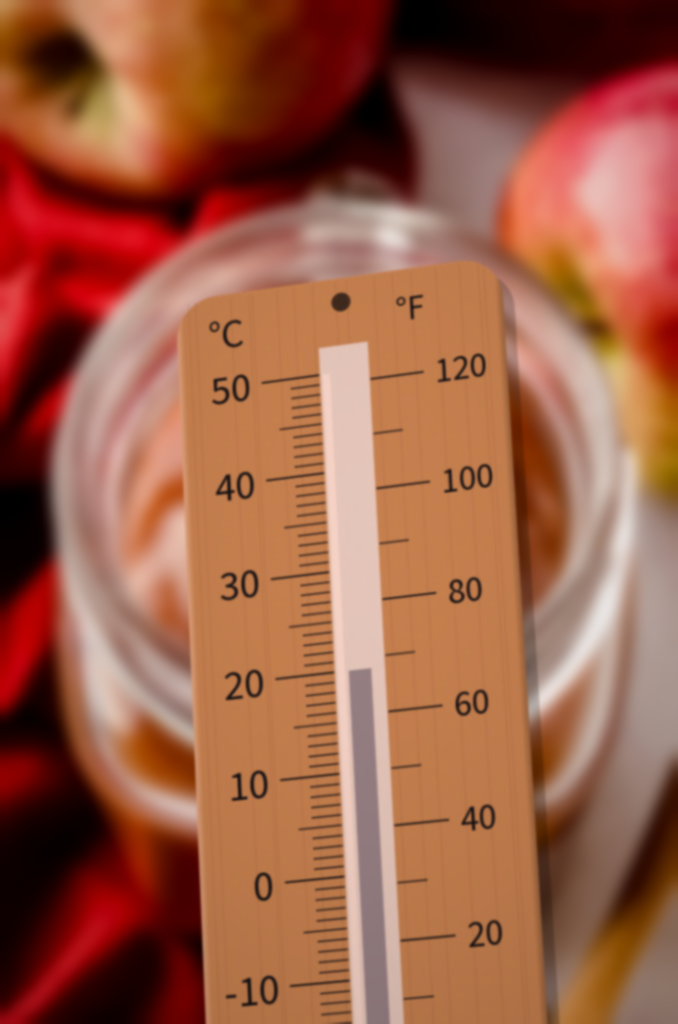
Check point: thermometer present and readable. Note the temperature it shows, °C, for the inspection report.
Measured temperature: 20 °C
